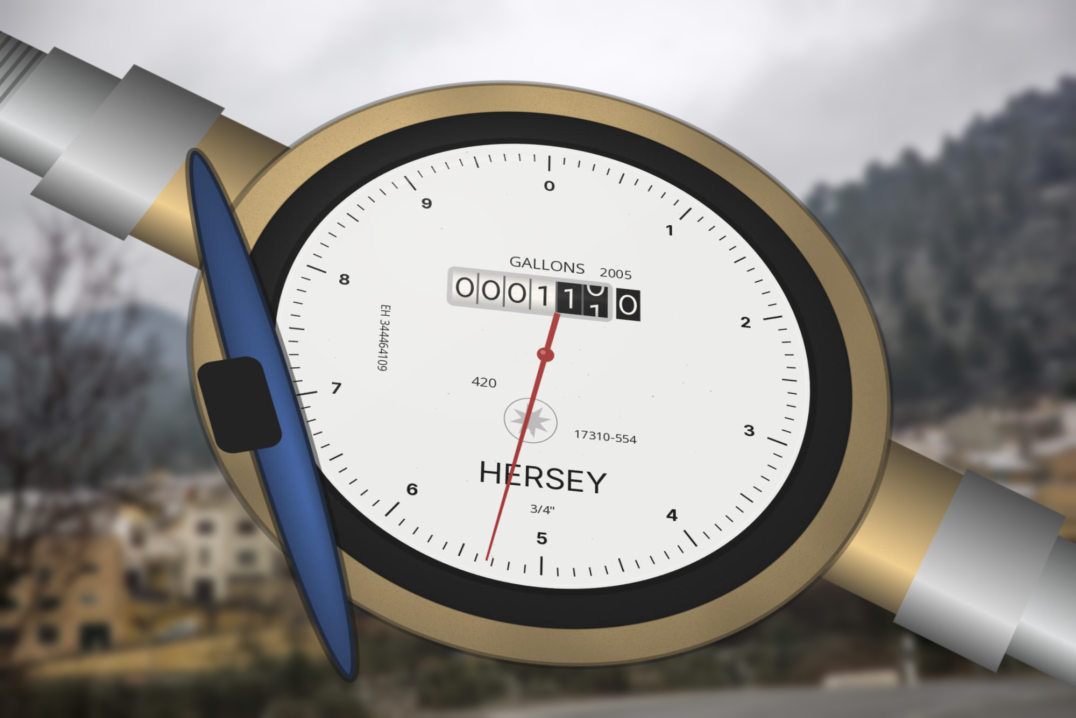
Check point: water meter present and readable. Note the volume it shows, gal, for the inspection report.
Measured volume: 1105.3 gal
